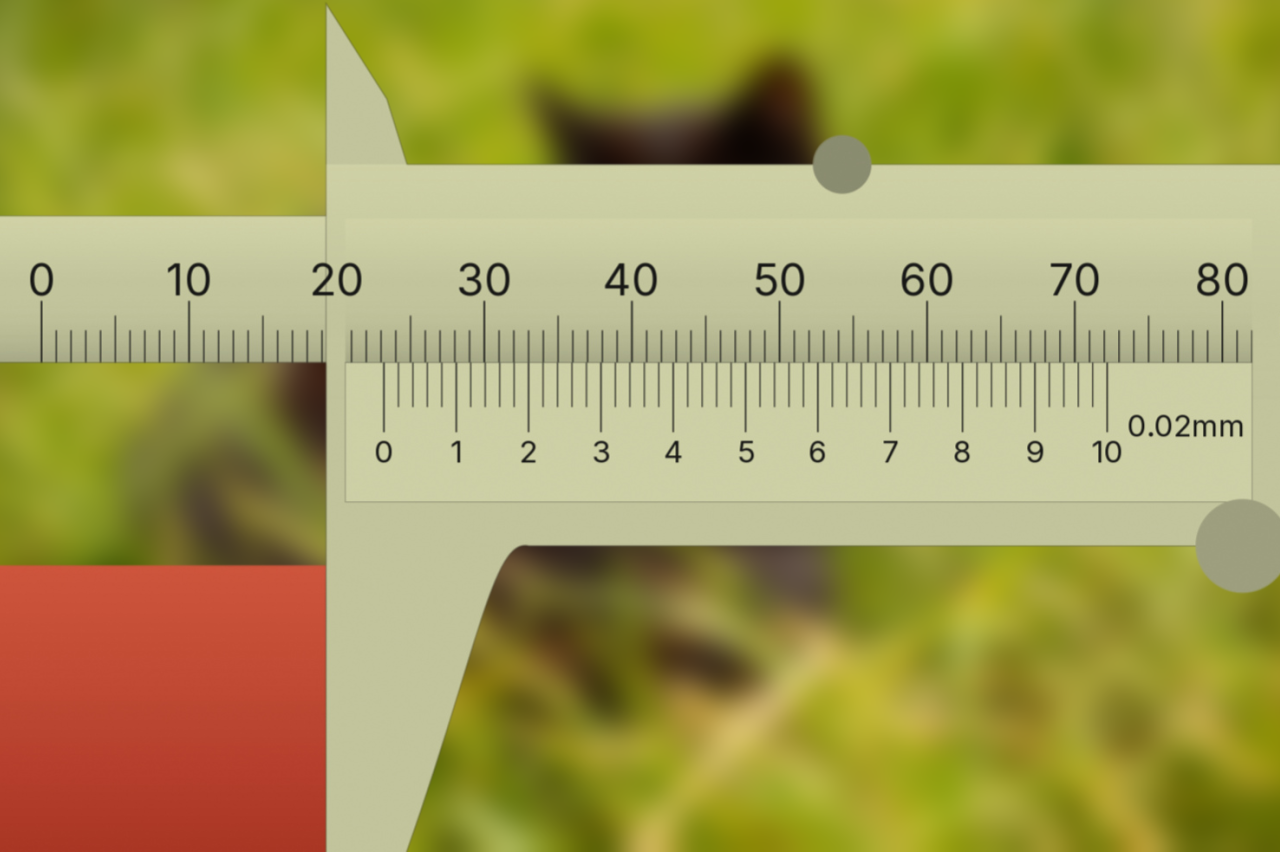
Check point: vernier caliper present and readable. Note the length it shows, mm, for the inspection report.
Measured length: 23.2 mm
